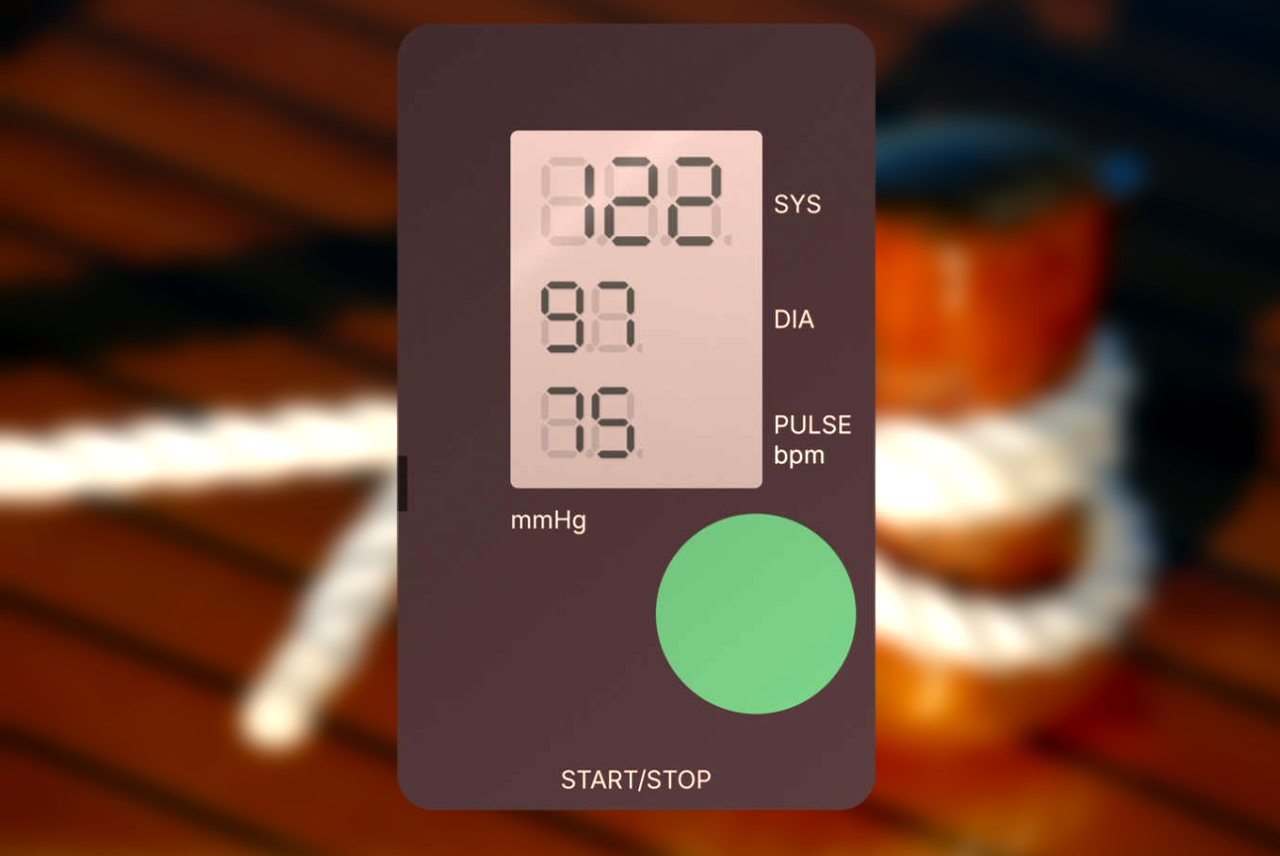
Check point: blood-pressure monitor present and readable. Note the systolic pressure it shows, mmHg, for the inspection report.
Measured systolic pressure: 122 mmHg
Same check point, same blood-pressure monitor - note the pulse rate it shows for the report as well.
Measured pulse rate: 75 bpm
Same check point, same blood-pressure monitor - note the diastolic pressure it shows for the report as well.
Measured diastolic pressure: 97 mmHg
